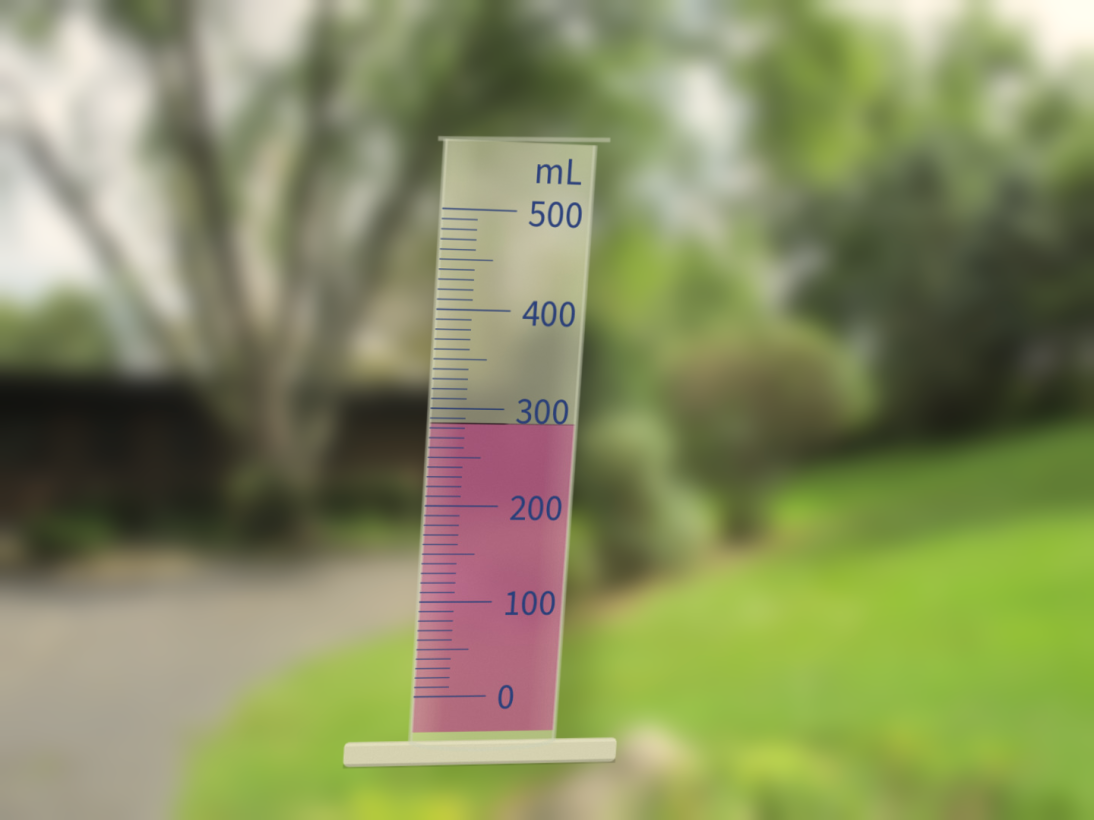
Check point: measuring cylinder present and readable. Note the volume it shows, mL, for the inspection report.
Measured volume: 285 mL
